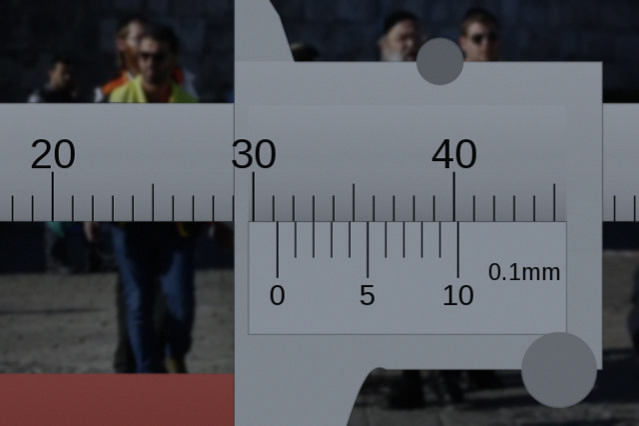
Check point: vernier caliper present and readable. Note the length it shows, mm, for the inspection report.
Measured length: 31.2 mm
